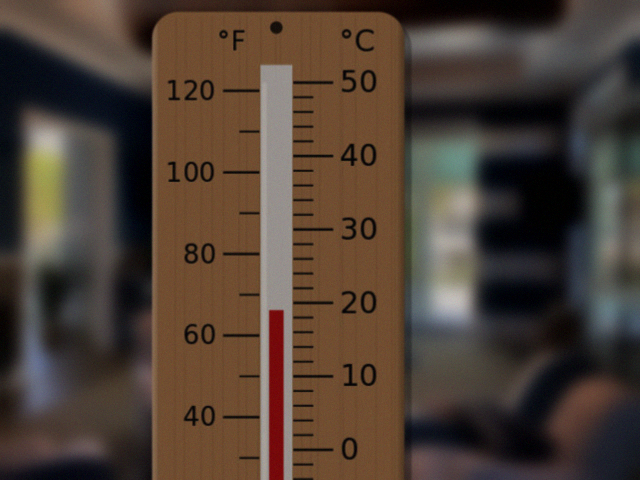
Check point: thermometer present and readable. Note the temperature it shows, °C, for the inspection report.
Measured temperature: 19 °C
